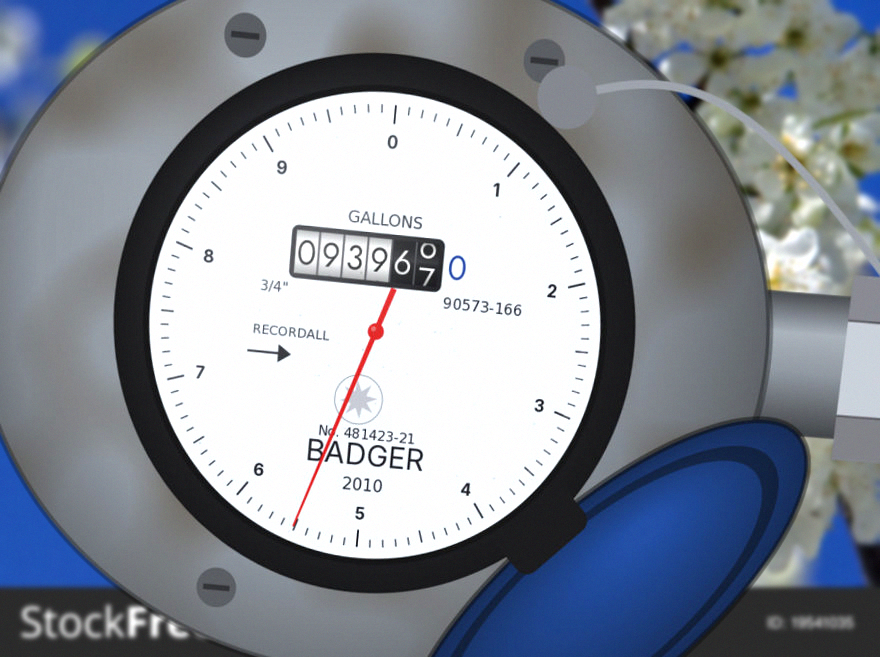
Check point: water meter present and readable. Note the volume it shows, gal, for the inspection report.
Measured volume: 939665.5 gal
